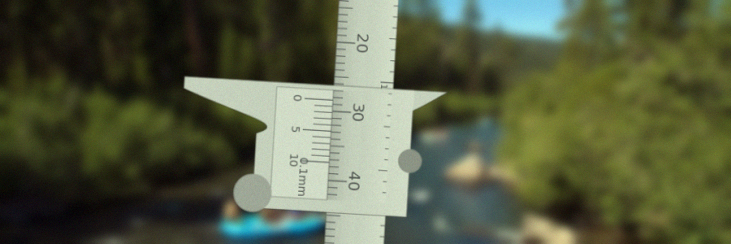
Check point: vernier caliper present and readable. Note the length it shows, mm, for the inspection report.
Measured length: 28.4 mm
